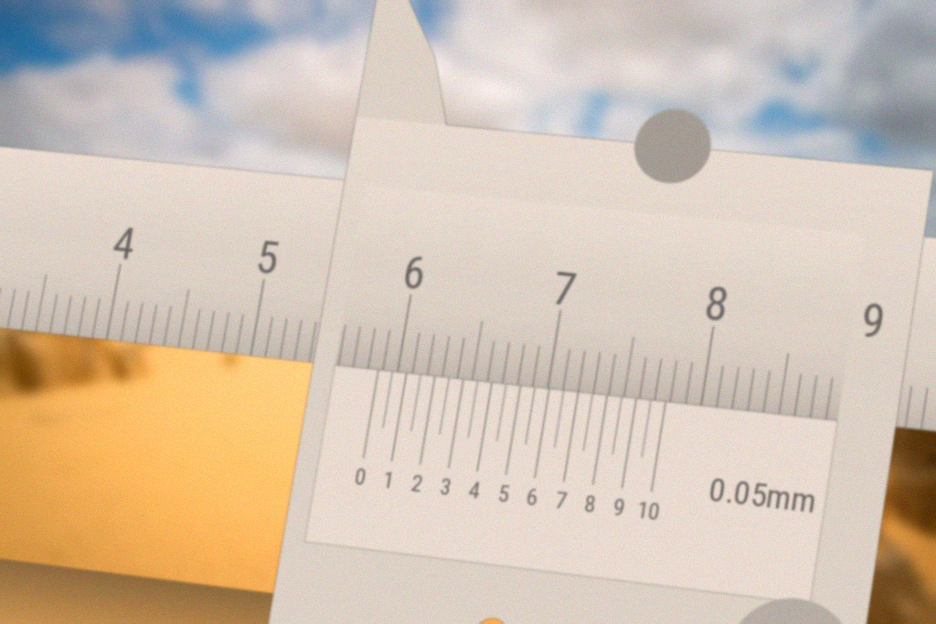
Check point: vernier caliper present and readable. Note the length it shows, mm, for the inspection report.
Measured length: 58.7 mm
